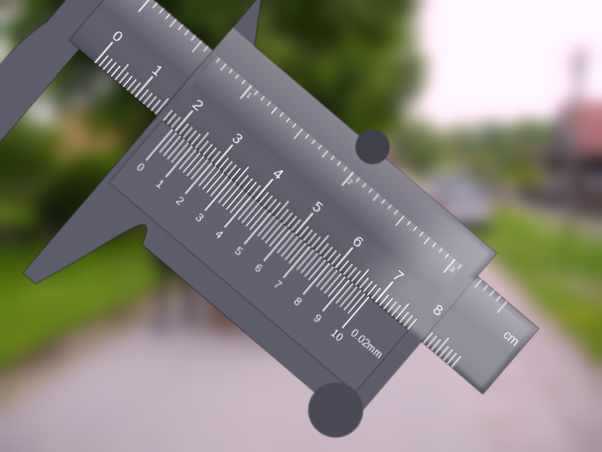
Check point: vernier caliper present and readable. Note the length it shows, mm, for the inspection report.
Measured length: 19.4 mm
